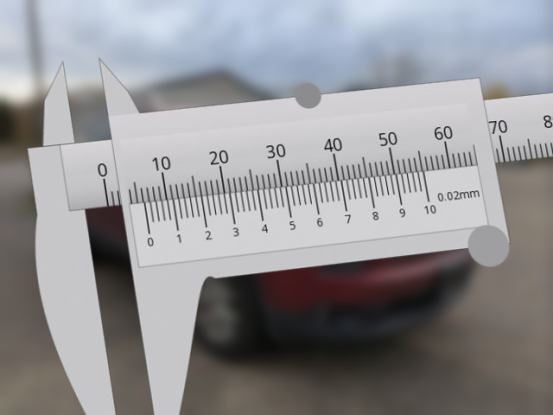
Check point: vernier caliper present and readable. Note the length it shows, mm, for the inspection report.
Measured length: 6.2 mm
